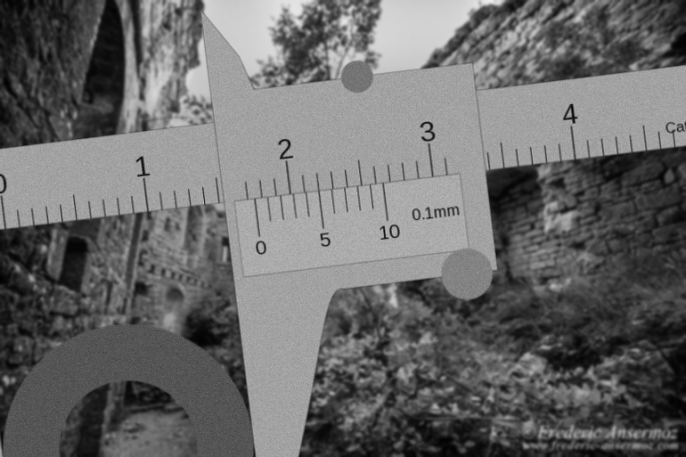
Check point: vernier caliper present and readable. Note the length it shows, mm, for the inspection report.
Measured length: 17.5 mm
